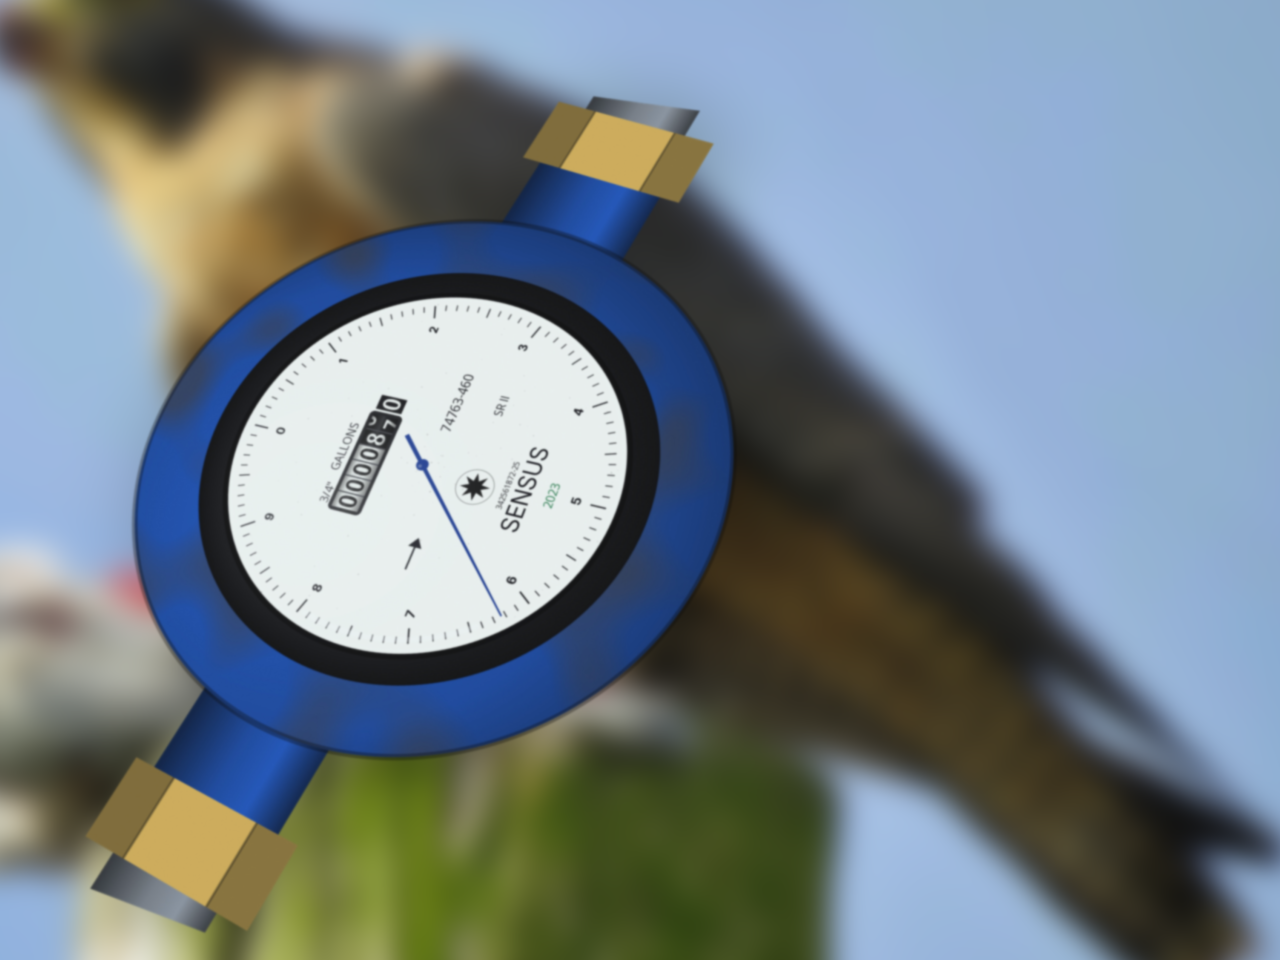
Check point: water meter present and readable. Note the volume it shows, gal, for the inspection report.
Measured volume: 866.2 gal
